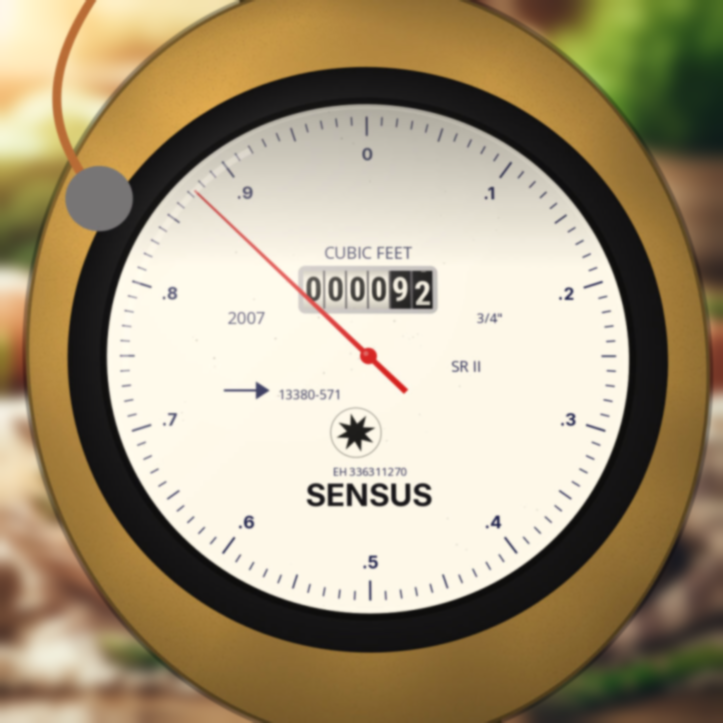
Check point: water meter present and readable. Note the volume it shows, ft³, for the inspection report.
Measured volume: 91.87 ft³
